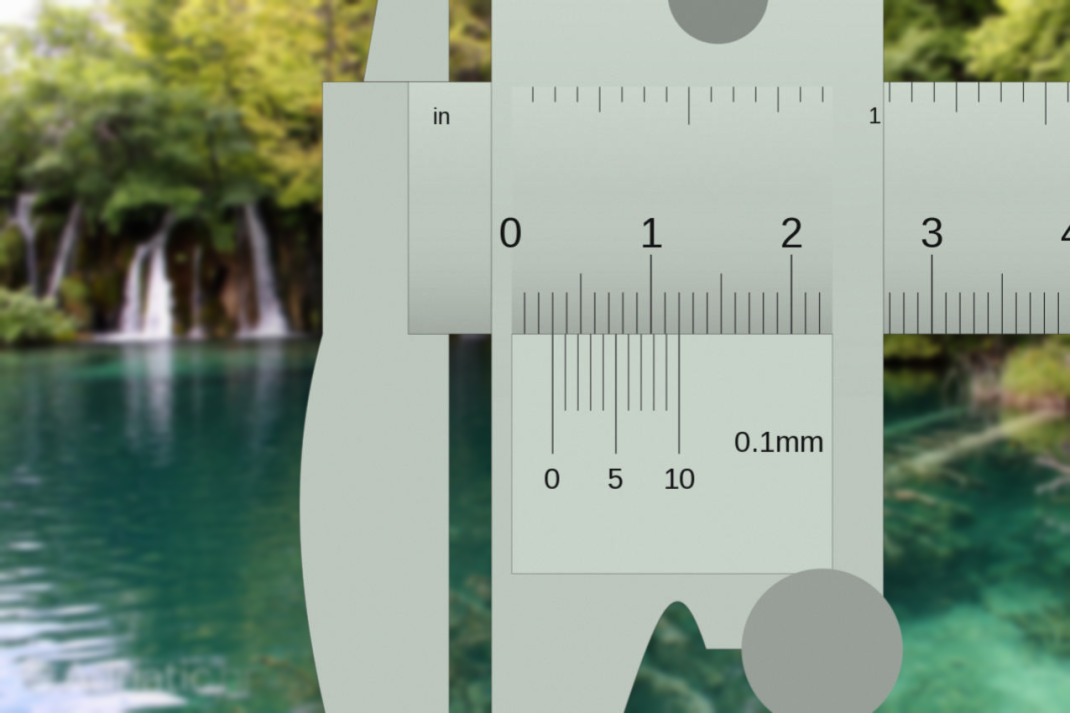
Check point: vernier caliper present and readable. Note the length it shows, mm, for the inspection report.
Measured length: 3.0 mm
